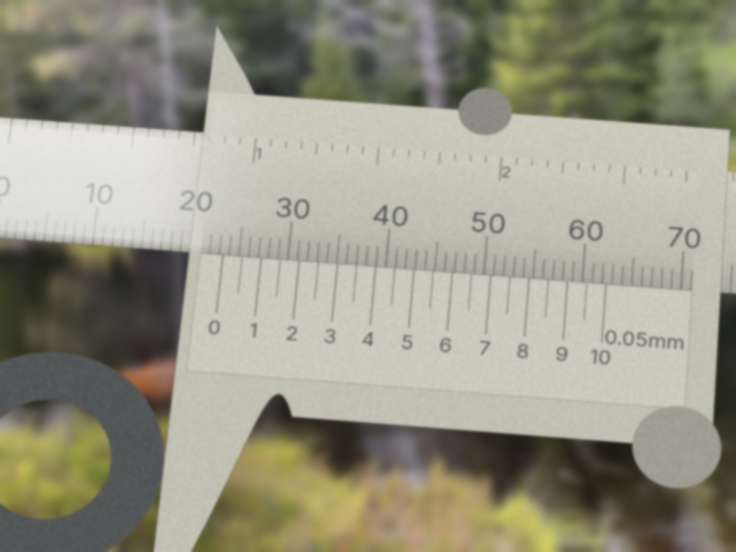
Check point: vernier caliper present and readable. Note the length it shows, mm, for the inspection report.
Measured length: 23.4 mm
